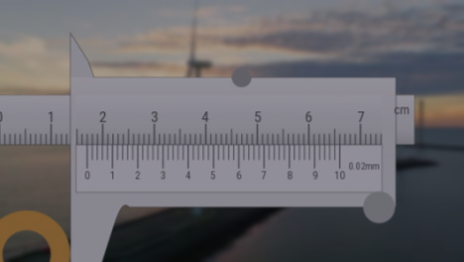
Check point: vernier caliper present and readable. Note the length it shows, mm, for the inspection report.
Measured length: 17.0 mm
